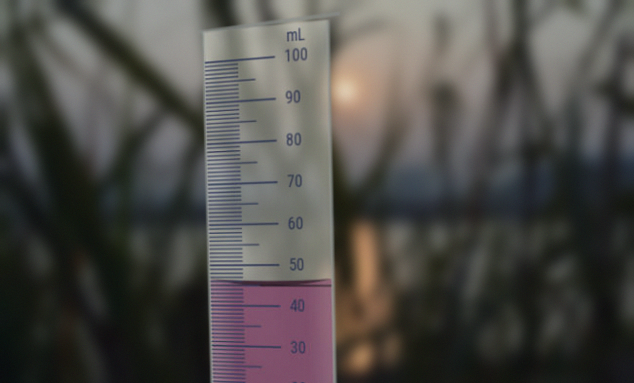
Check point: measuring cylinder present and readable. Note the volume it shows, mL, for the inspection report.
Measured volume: 45 mL
